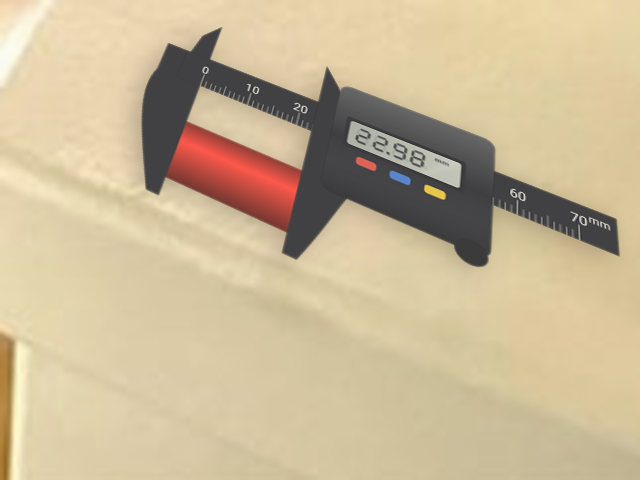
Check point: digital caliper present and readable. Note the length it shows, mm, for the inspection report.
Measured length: 22.98 mm
